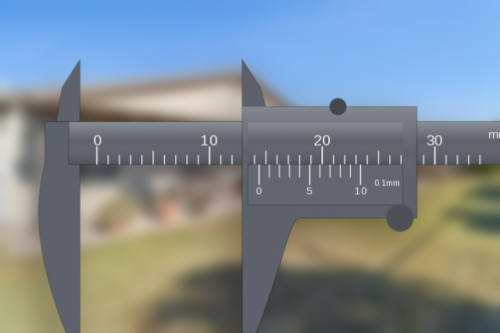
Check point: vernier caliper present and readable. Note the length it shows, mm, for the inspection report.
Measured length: 14.4 mm
